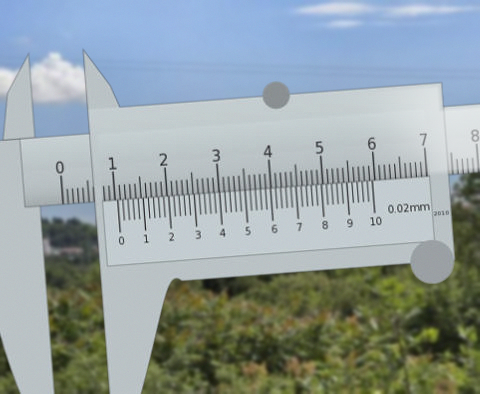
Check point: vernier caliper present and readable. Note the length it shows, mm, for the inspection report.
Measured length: 10.5 mm
